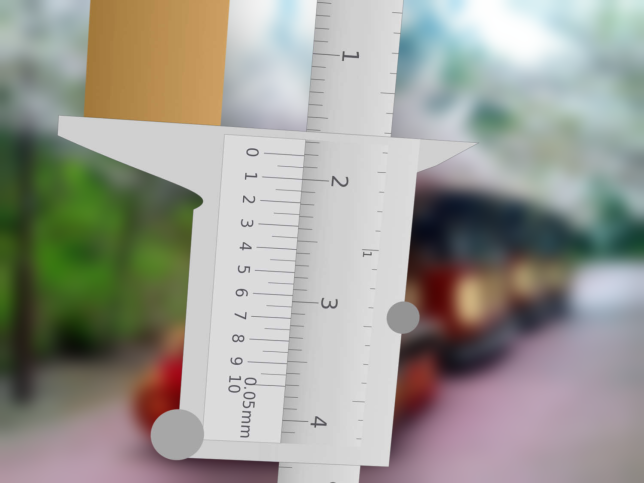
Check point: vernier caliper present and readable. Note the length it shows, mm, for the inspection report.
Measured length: 18.1 mm
